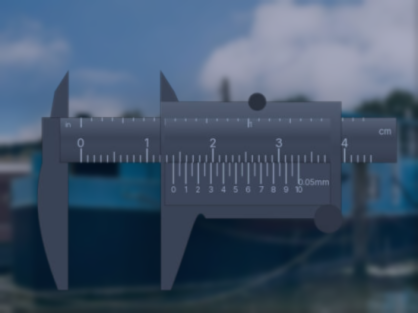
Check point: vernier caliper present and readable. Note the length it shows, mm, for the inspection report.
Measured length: 14.0 mm
